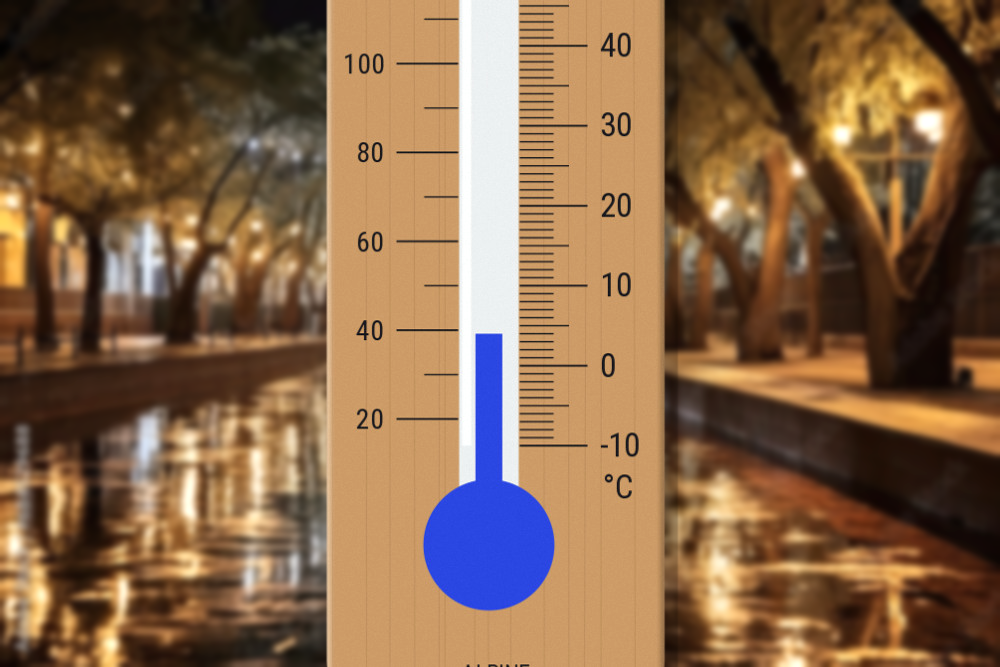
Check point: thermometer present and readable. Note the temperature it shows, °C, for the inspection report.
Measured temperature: 4 °C
